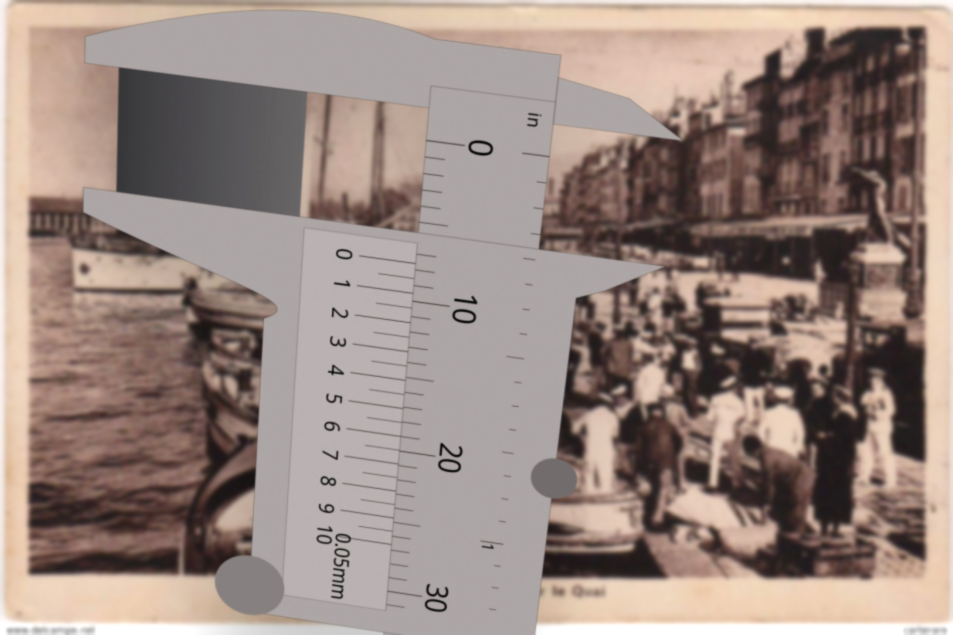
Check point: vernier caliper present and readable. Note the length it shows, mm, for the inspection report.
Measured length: 7.6 mm
